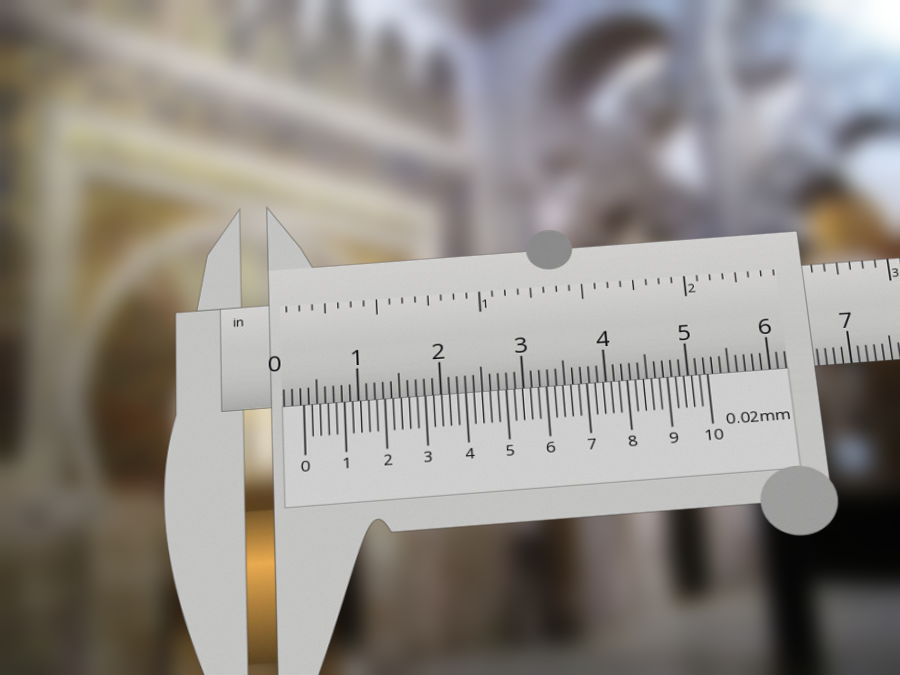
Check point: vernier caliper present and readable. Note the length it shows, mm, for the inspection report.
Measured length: 3.4 mm
